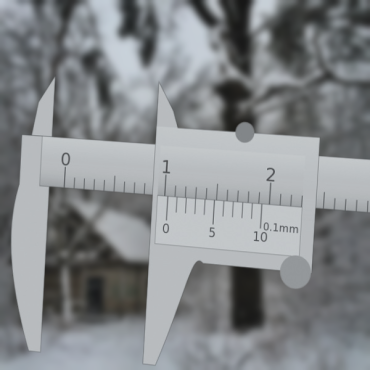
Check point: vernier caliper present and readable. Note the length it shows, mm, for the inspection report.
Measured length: 10.3 mm
